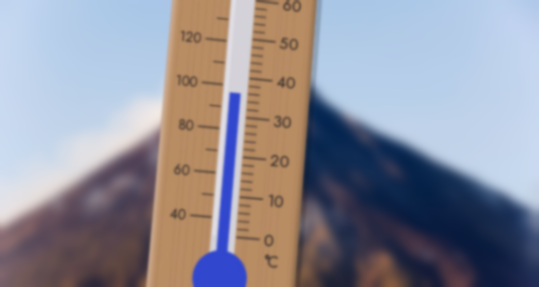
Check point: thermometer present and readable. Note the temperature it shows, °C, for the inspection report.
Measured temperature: 36 °C
